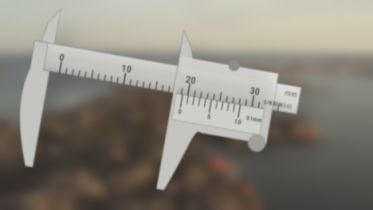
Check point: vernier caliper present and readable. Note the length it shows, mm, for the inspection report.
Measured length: 19.2 mm
